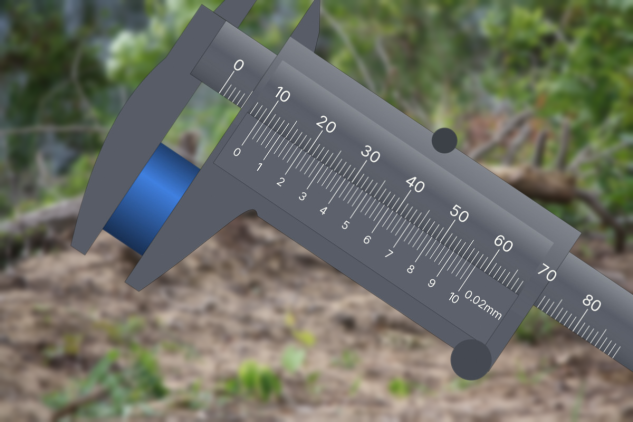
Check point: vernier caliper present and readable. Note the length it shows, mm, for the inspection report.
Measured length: 9.0 mm
